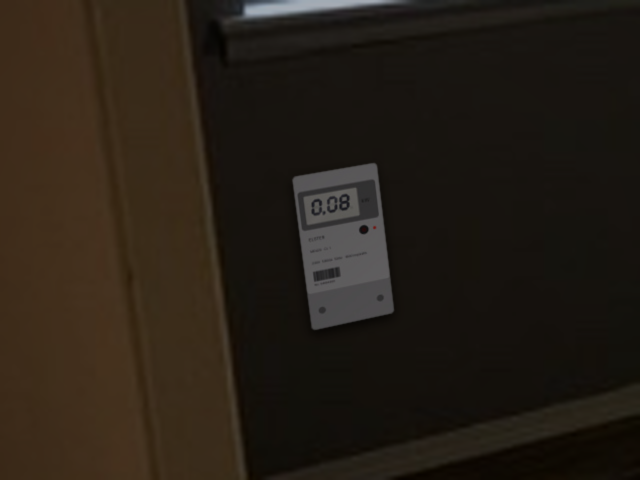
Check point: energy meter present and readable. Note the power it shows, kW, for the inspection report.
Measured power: 0.08 kW
